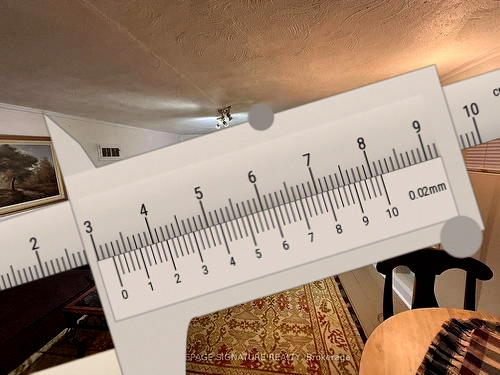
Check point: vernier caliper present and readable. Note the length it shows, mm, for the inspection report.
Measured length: 32.6 mm
